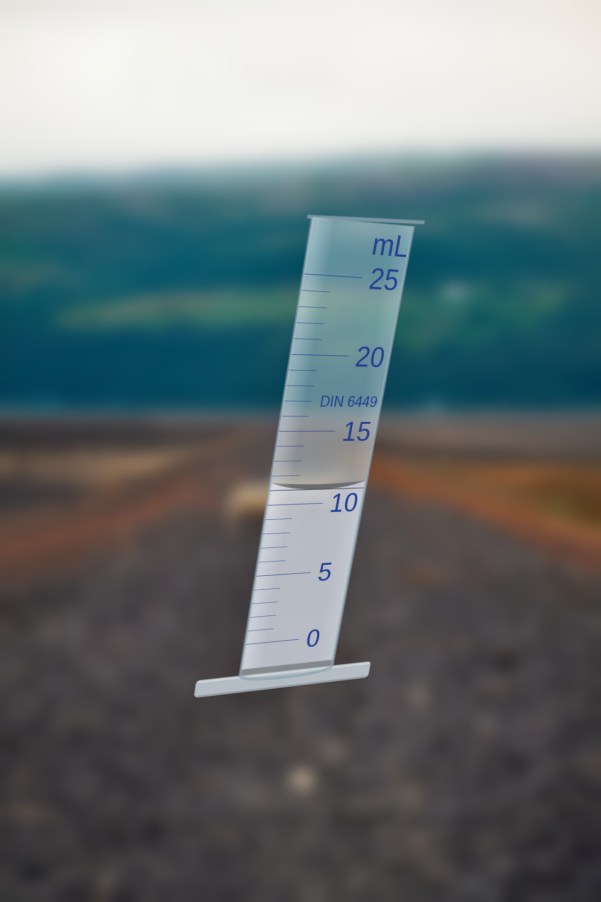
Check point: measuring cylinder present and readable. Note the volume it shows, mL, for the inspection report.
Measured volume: 11 mL
